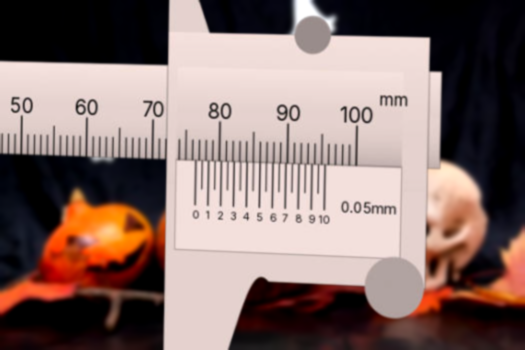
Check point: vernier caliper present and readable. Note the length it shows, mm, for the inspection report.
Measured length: 76.5 mm
